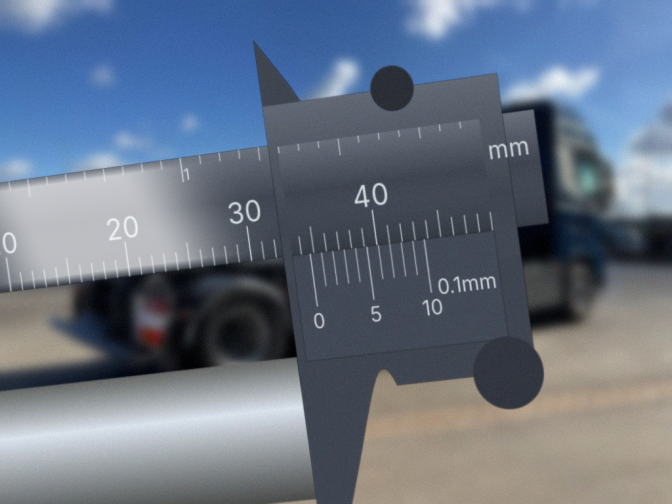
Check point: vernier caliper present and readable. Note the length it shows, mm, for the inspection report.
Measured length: 34.7 mm
